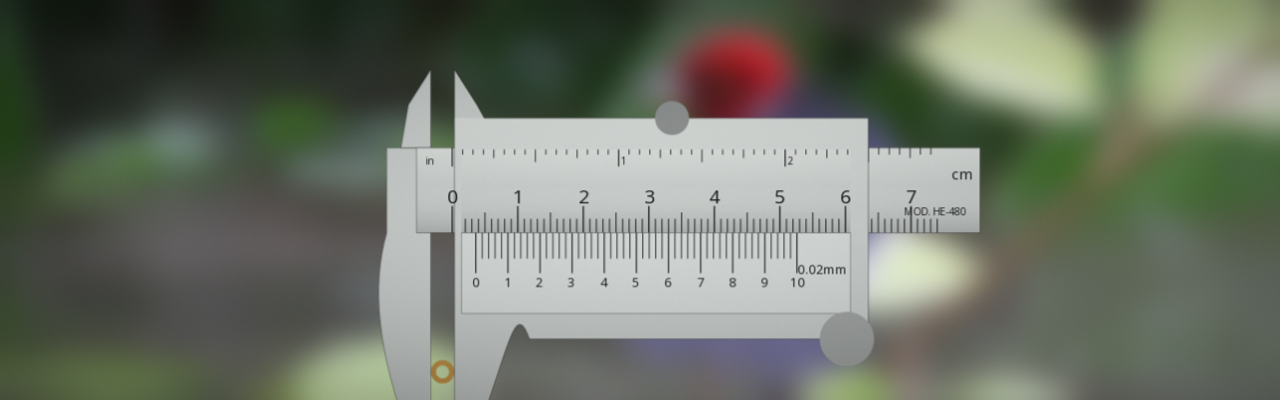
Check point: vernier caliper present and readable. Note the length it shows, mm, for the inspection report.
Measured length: 3.6 mm
